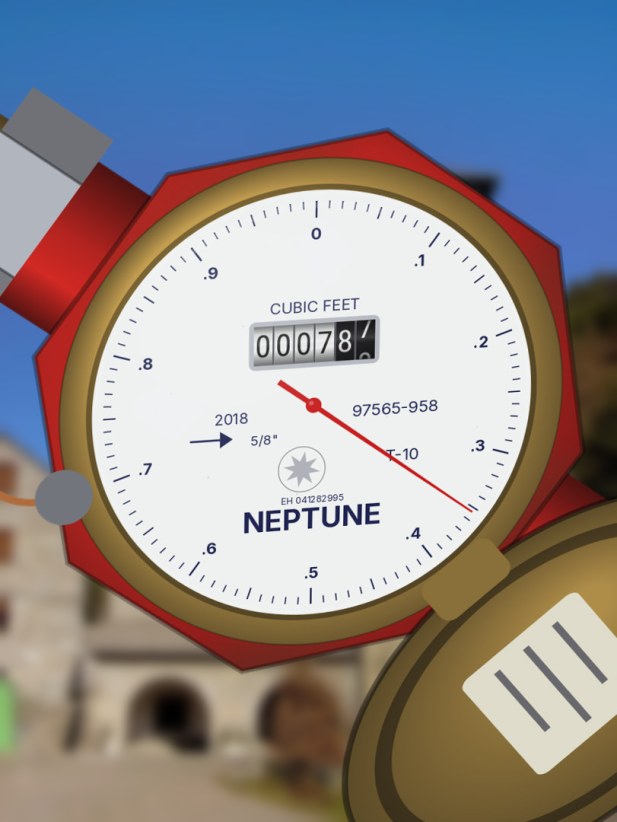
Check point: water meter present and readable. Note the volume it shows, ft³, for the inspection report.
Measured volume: 787.35 ft³
